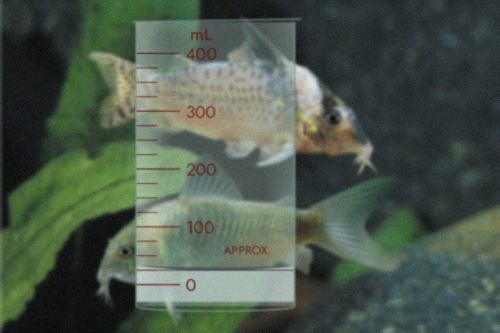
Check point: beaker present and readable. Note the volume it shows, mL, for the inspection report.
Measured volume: 25 mL
